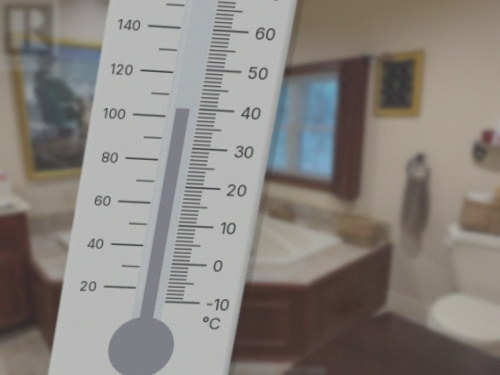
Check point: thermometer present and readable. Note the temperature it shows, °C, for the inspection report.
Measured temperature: 40 °C
